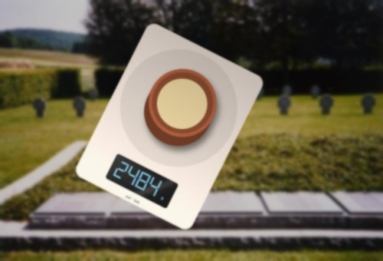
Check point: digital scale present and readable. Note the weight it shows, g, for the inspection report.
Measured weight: 2484 g
